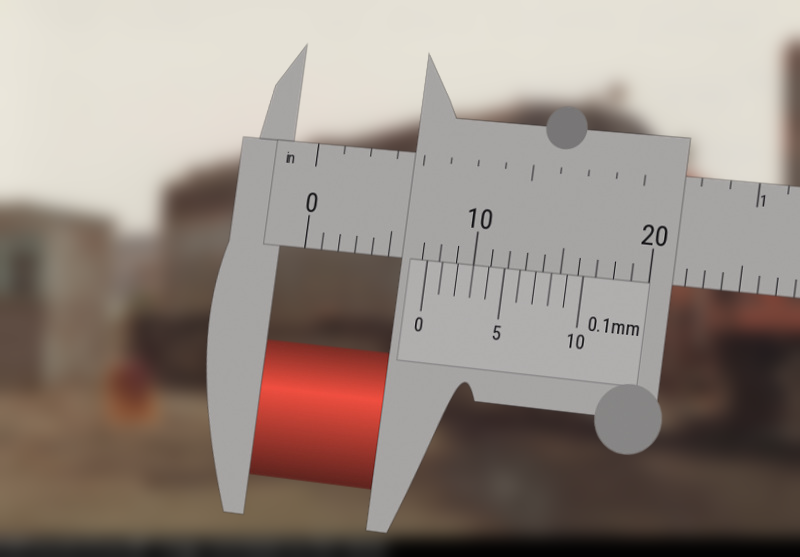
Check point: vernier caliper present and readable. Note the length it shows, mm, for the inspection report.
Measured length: 7.3 mm
